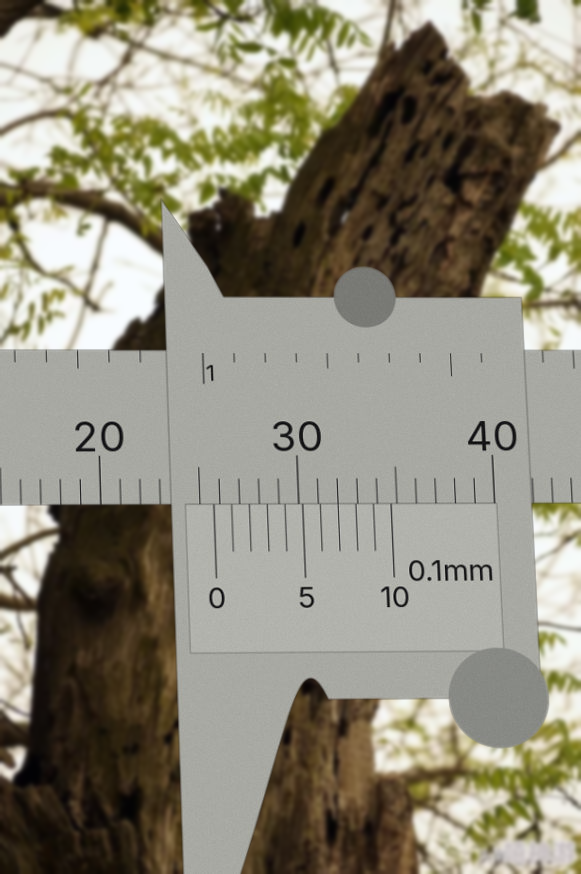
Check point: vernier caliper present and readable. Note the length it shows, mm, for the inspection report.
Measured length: 25.7 mm
